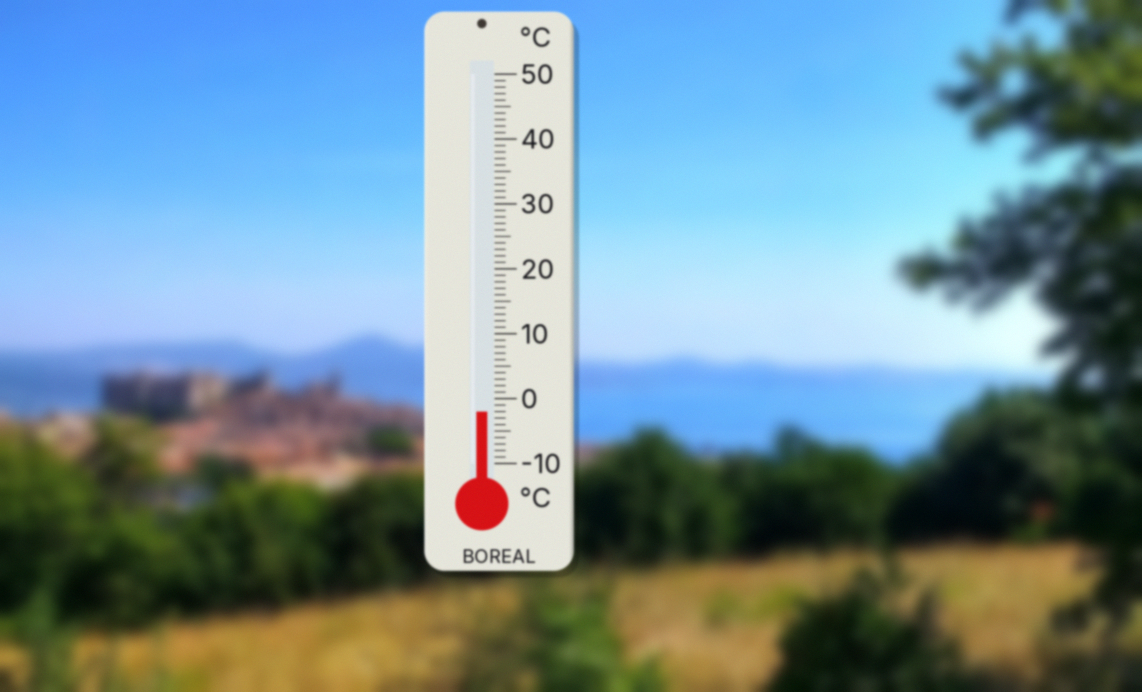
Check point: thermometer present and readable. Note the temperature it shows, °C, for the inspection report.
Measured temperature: -2 °C
